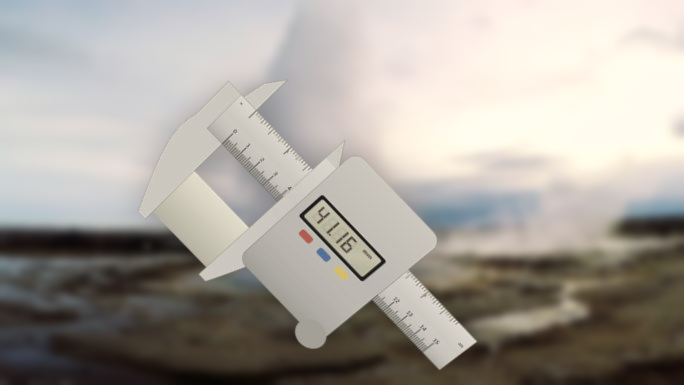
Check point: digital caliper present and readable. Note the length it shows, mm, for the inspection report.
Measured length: 41.16 mm
